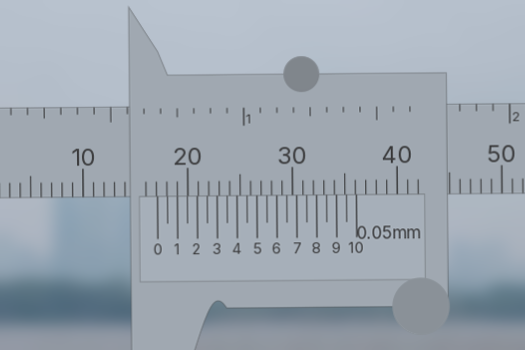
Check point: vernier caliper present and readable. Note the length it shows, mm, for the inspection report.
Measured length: 17.1 mm
